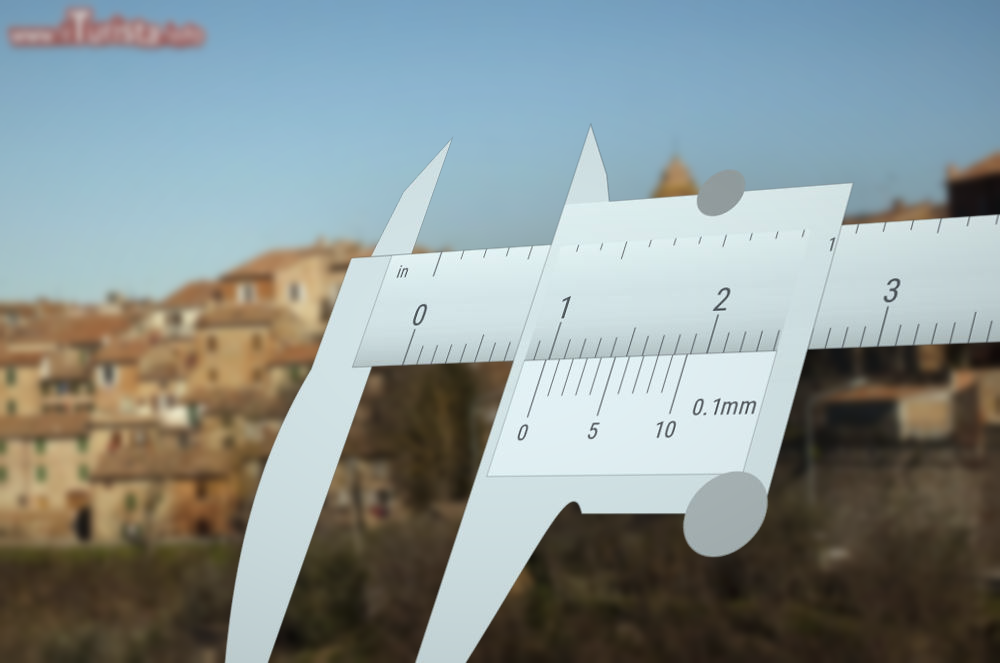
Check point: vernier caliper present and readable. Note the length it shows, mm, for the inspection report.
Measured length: 9.8 mm
